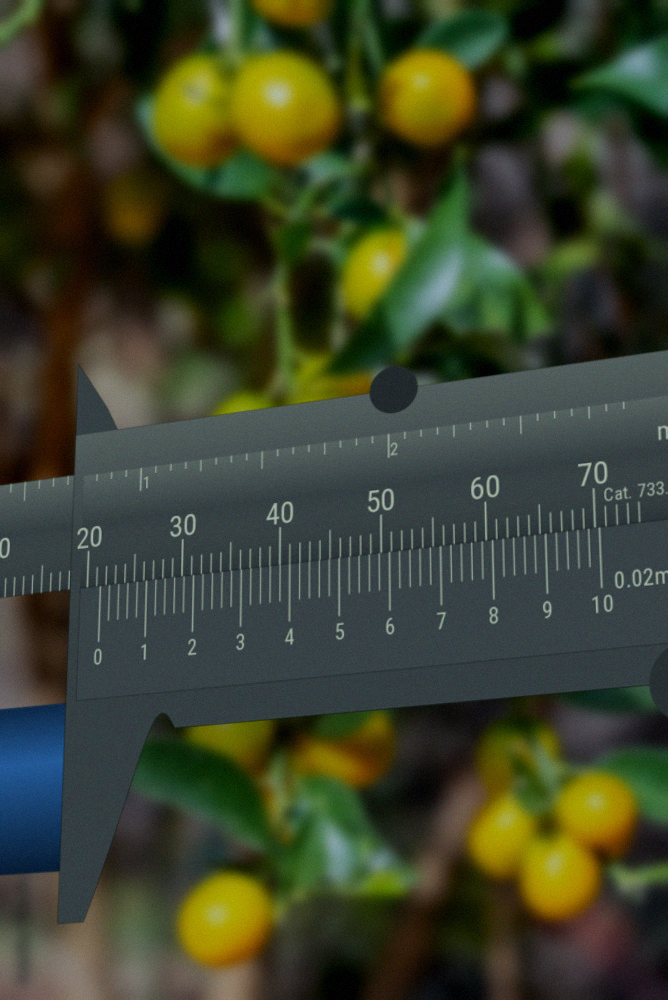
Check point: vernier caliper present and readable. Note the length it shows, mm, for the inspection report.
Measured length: 21.4 mm
